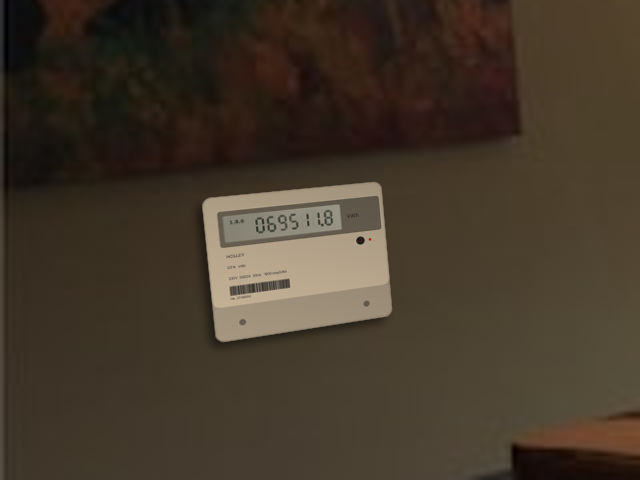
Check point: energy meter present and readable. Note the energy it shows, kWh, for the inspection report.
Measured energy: 69511.8 kWh
